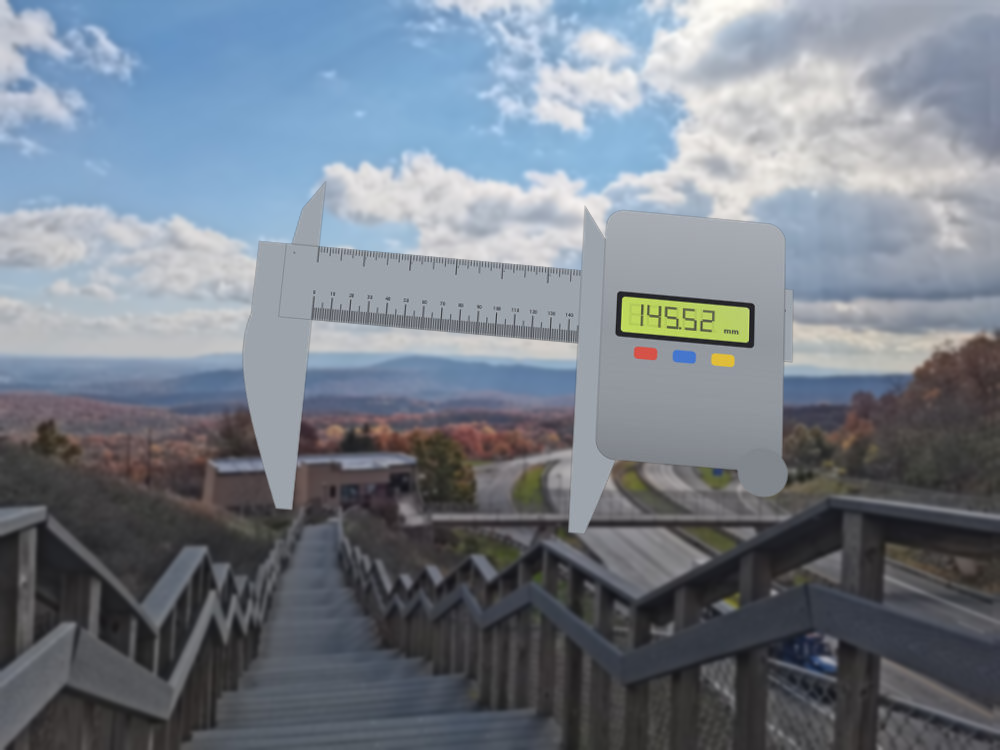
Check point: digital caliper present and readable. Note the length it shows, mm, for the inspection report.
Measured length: 145.52 mm
